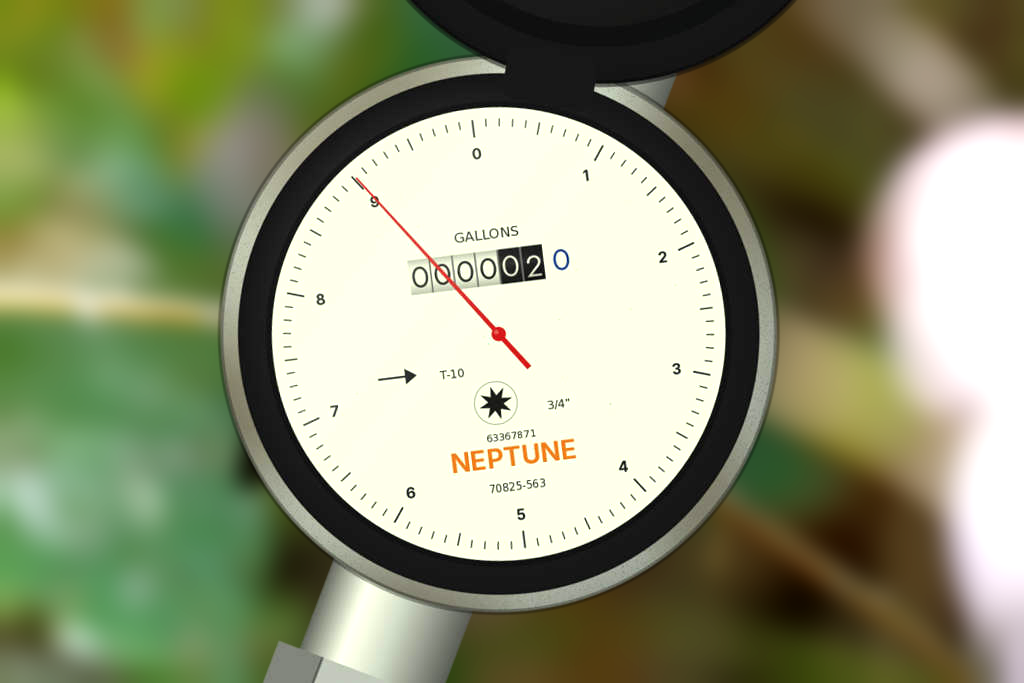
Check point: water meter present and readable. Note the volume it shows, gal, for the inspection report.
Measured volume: 19.0 gal
